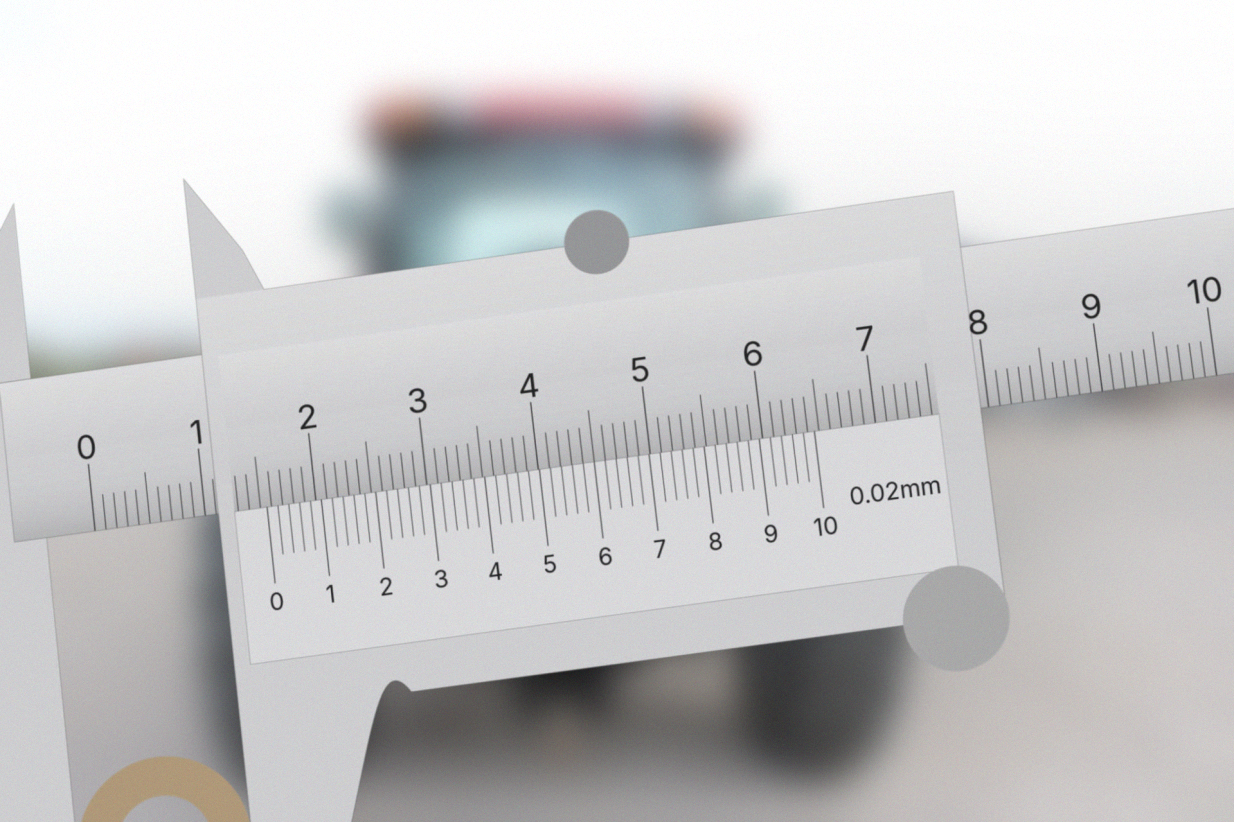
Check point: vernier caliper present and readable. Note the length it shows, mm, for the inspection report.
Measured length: 15.6 mm
